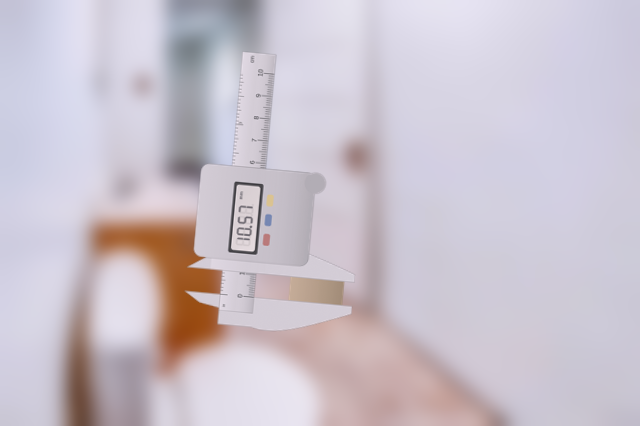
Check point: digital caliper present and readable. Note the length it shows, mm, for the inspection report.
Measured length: 10.57 mm
